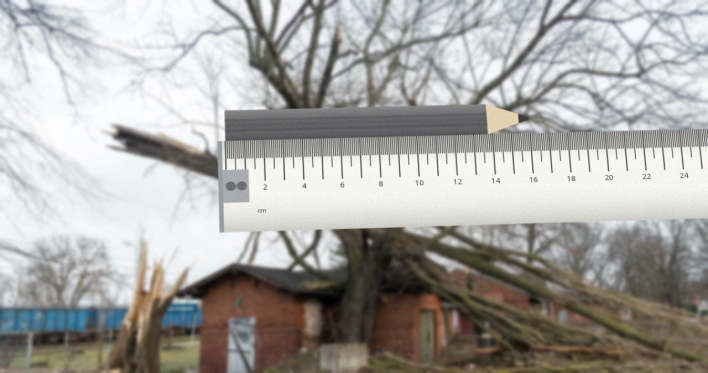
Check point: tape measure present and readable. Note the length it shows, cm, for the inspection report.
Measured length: 16 cm
